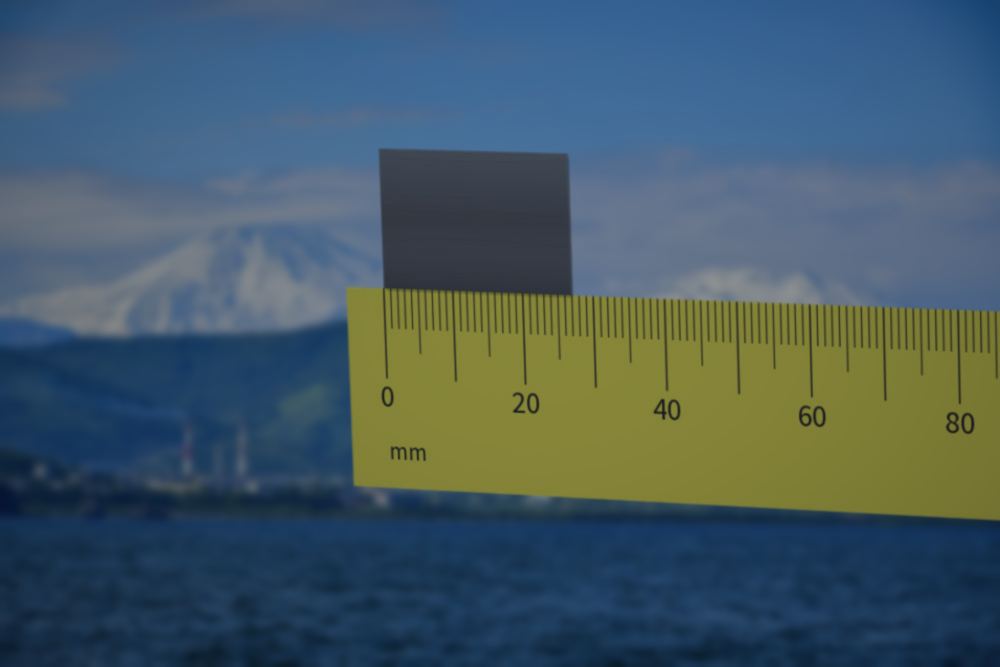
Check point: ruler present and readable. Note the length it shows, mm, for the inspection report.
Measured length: 27 mm
